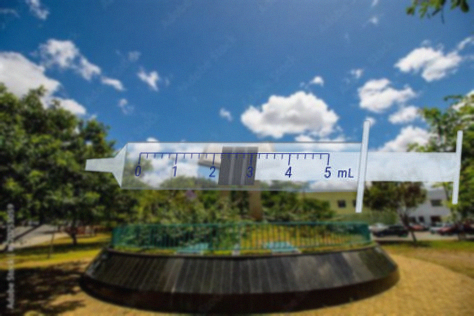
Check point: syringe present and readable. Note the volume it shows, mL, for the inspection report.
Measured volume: 2.2 mL
